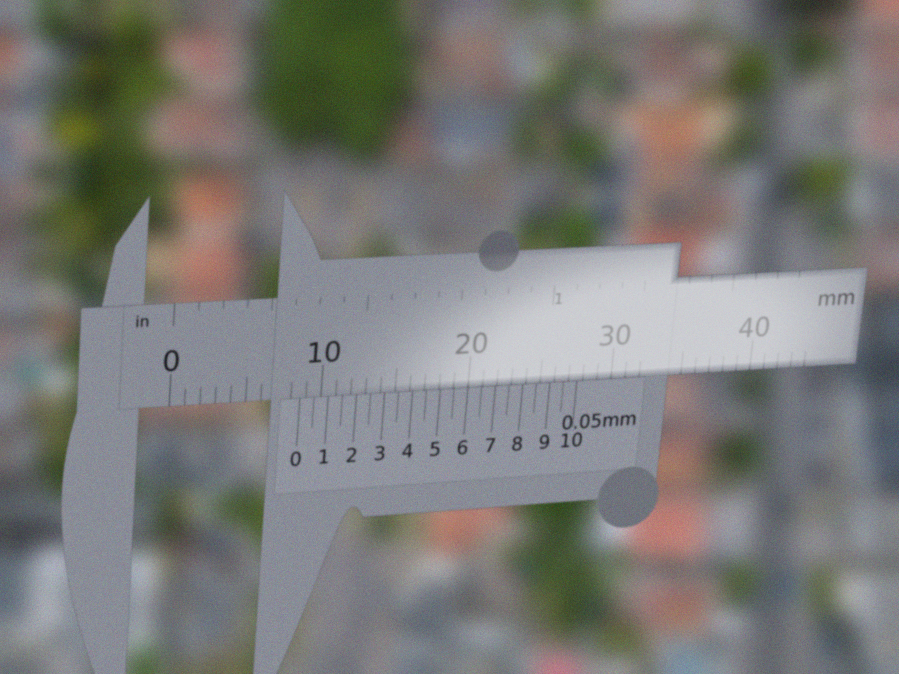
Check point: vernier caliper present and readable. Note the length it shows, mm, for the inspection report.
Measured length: 8.6 mm
